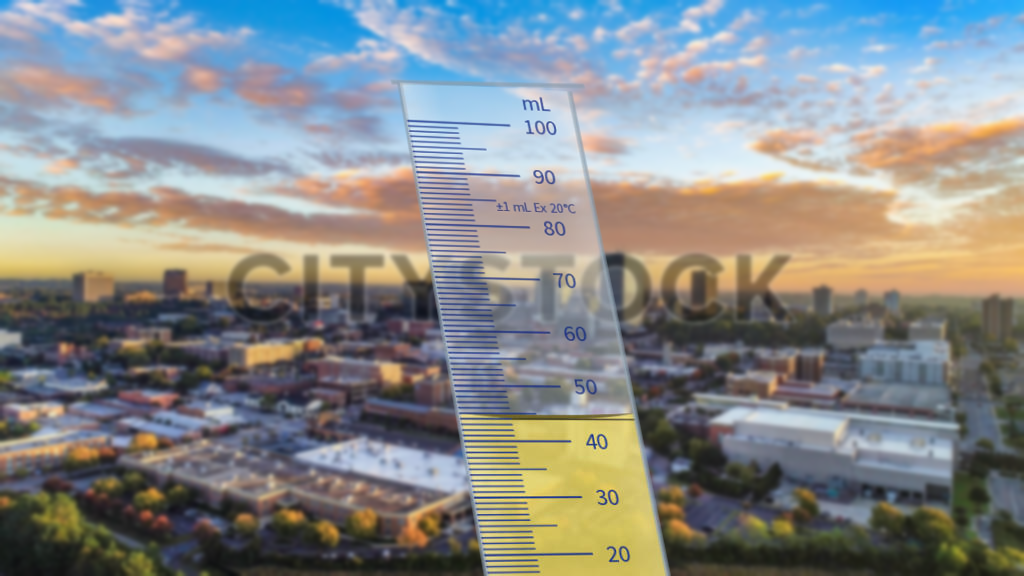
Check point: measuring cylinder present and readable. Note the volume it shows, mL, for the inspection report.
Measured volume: 44 mL
